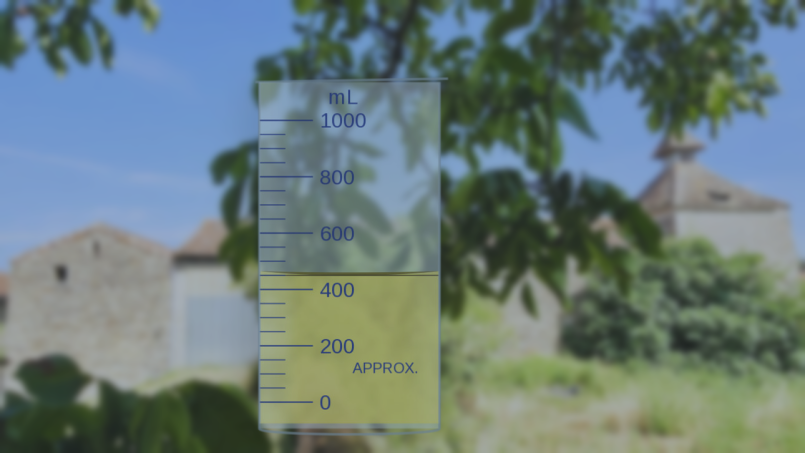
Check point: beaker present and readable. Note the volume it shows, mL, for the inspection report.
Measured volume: 450 mL
